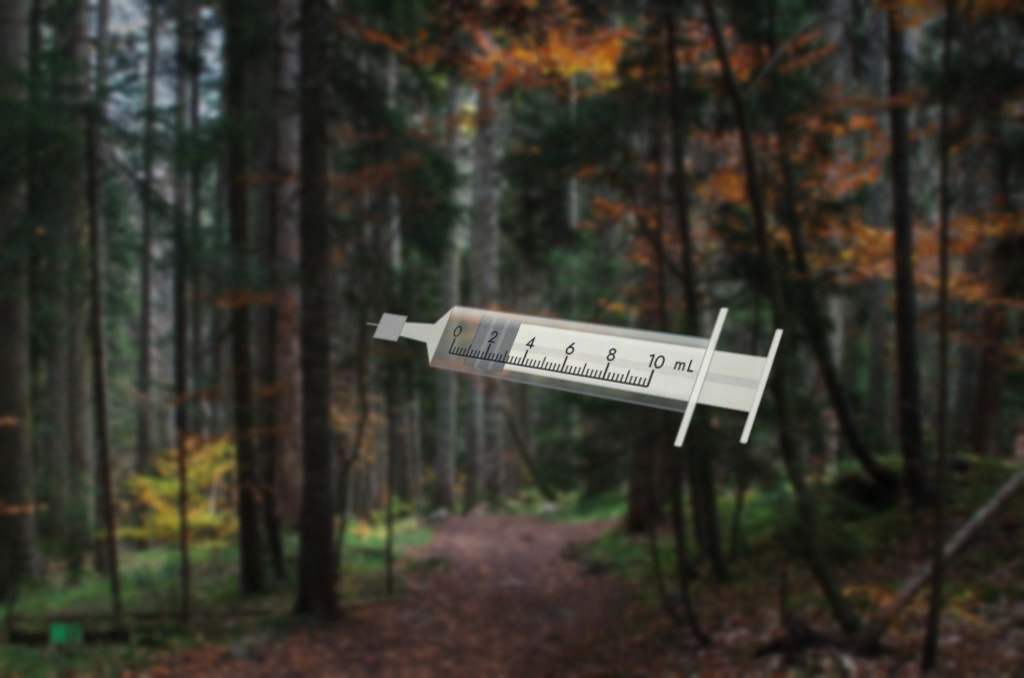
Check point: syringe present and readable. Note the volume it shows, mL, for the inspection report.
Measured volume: 1 mL
